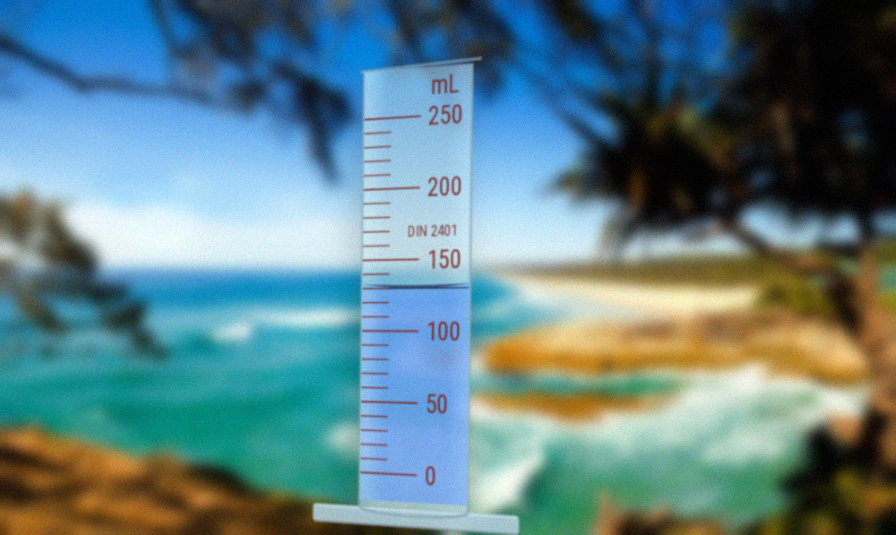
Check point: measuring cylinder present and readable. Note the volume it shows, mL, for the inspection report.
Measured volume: 130 mL
